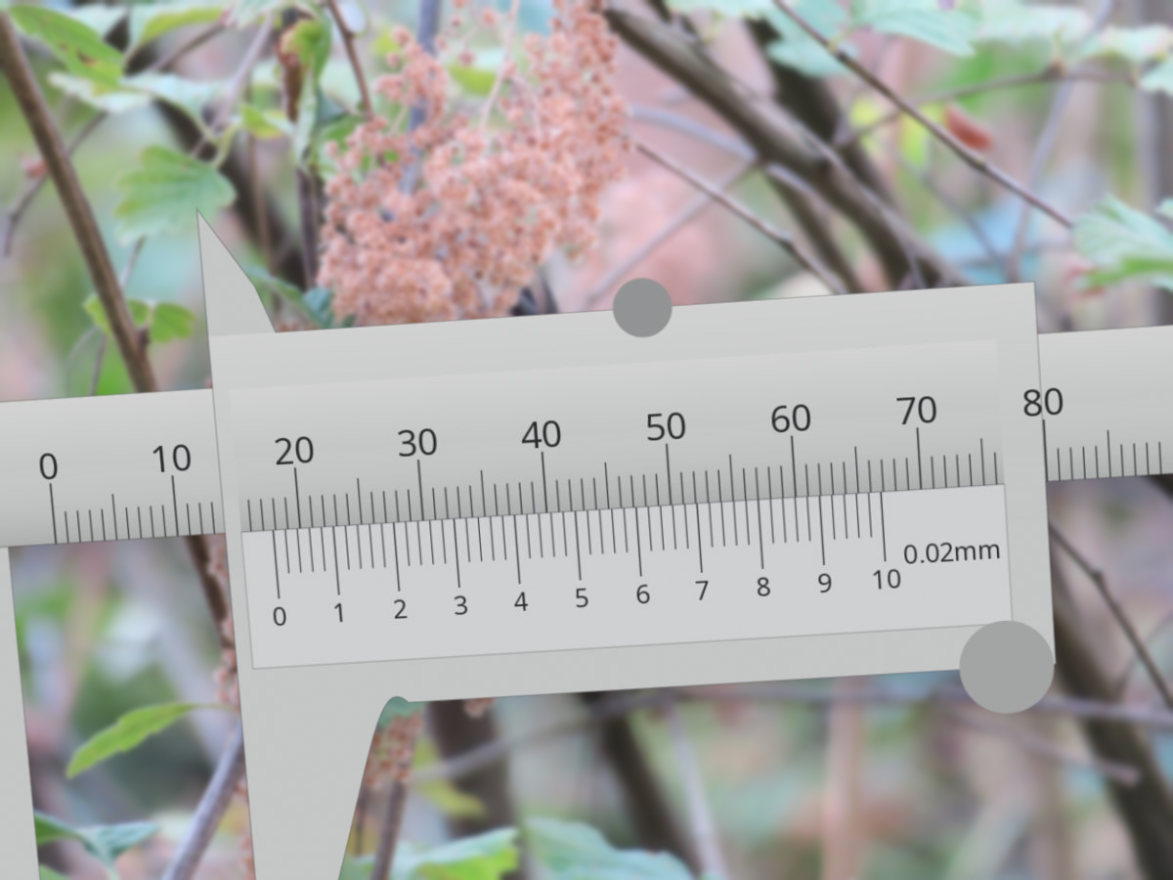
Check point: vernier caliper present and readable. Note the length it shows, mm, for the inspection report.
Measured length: 17.8 mm
